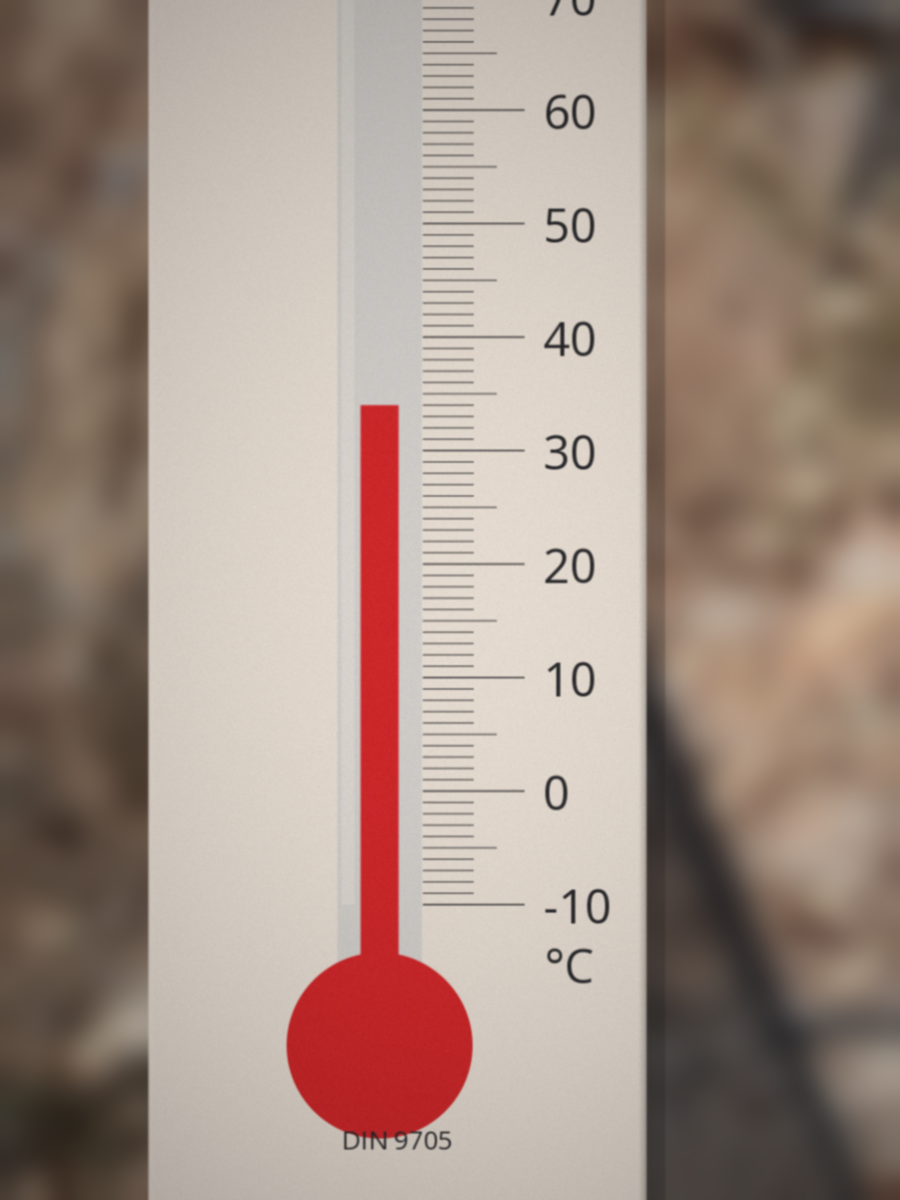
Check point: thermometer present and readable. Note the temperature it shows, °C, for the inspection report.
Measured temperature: 34 °C
